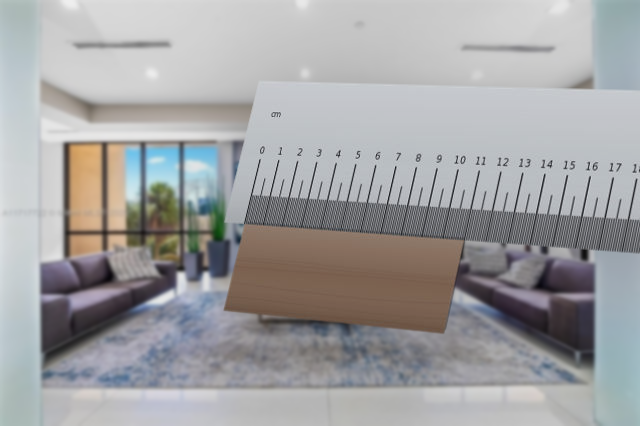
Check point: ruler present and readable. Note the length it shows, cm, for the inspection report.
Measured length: 11 cm
